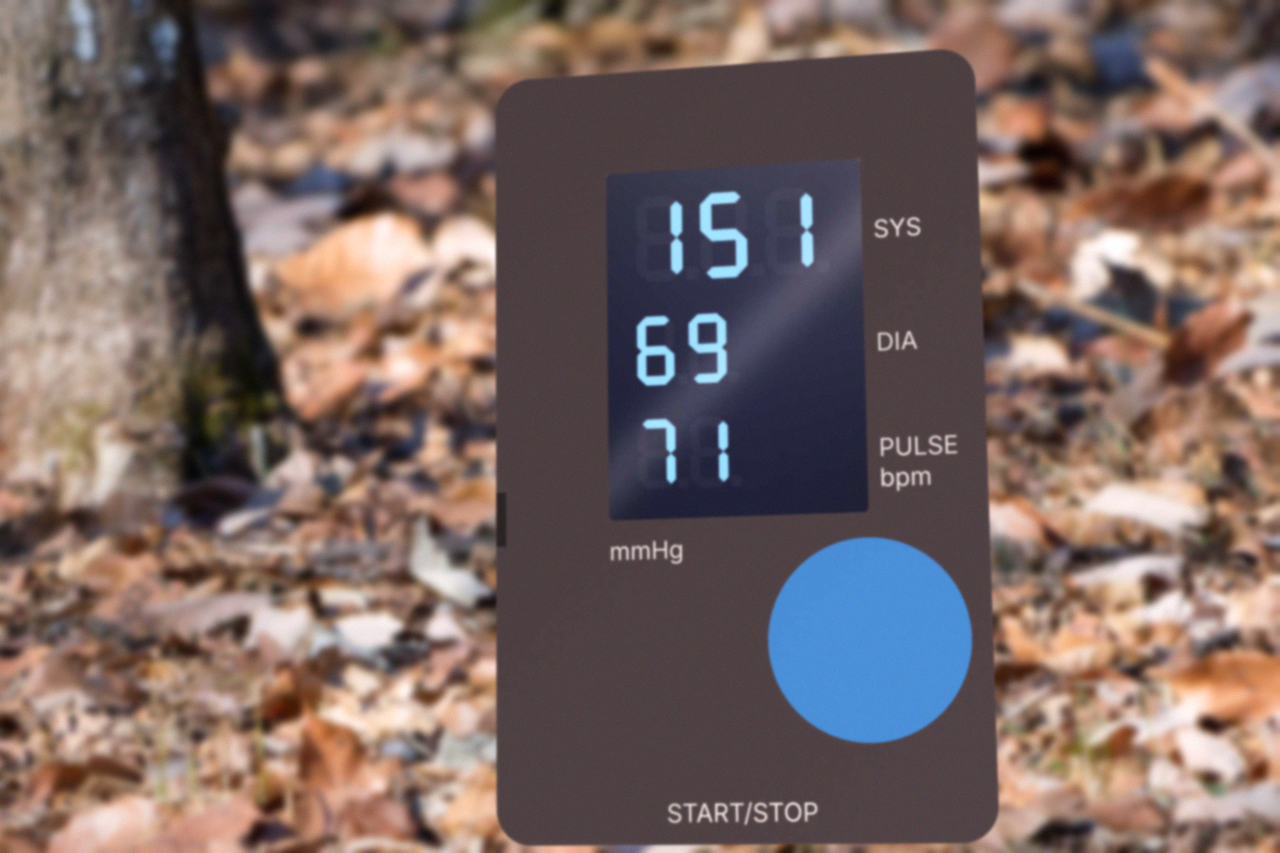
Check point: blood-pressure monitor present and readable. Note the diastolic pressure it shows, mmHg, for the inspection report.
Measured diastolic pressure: 69 mmHg
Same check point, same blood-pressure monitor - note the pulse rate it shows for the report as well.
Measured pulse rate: 71 bpm
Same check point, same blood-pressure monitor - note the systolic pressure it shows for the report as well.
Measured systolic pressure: 151 mmHg
